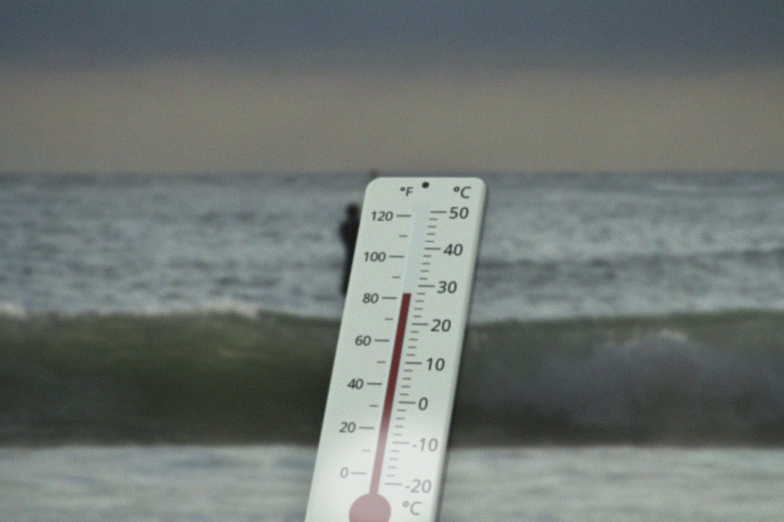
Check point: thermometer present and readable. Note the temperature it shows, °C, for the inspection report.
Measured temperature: 28 °C
